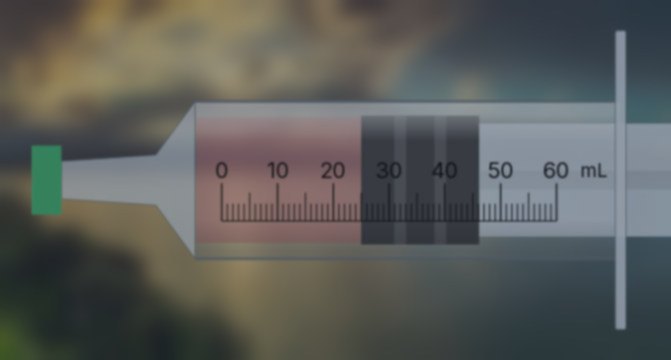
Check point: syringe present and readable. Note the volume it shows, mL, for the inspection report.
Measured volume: 25 mL
